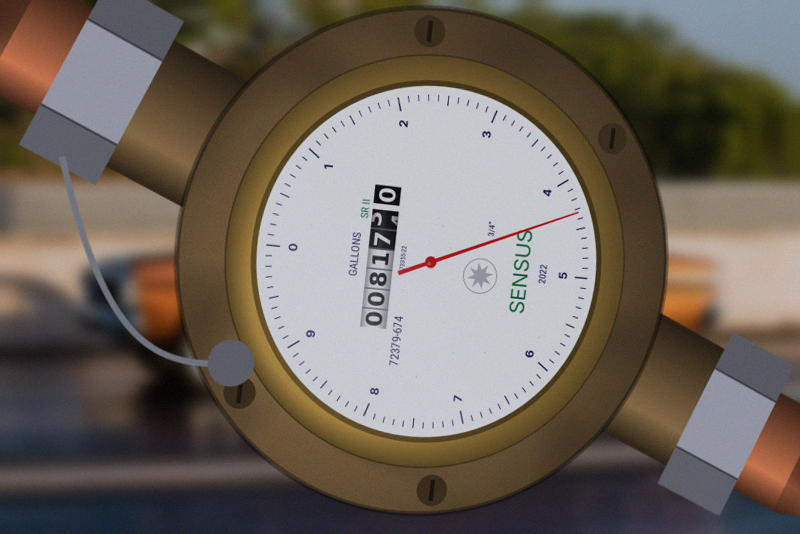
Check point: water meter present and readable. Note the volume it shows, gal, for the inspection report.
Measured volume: 81734.3 gal
